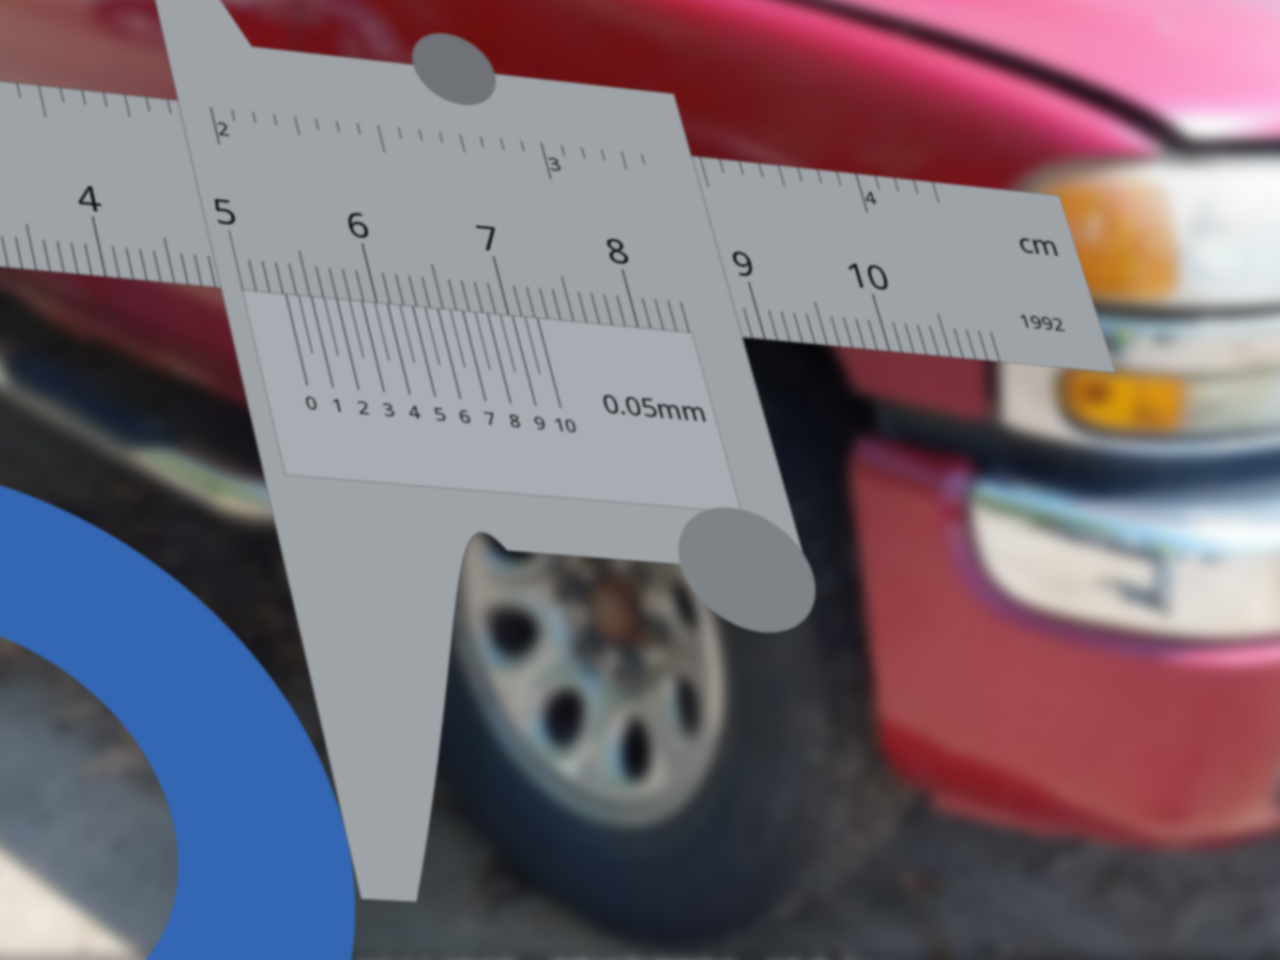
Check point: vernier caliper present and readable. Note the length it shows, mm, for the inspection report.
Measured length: 53.2 mm
